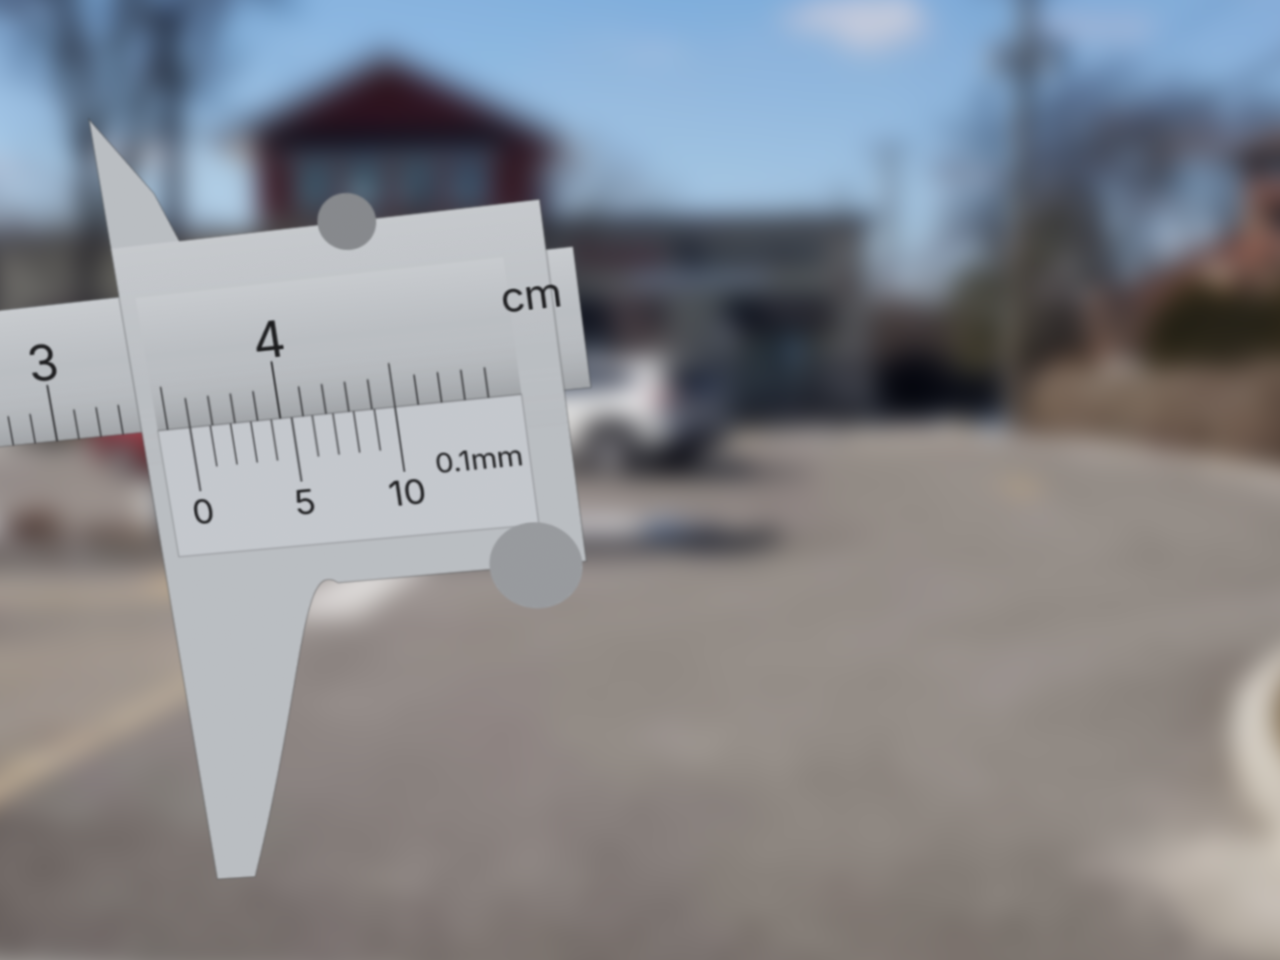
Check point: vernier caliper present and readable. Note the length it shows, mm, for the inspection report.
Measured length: 36.0 mm
